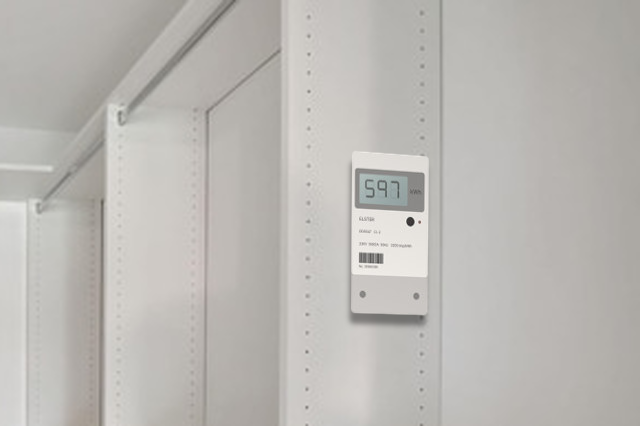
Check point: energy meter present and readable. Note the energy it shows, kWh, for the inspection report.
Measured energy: 597 kWh
